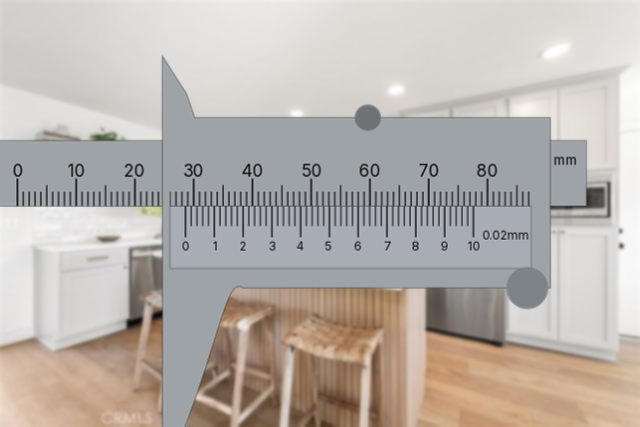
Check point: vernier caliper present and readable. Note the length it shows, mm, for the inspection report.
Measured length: 28.6 mm
